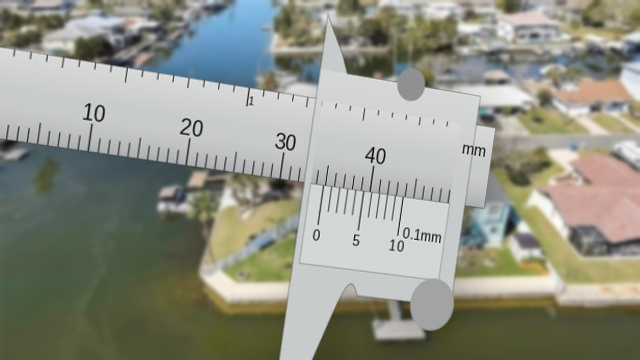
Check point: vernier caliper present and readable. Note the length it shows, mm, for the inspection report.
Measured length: 34.8 mm
